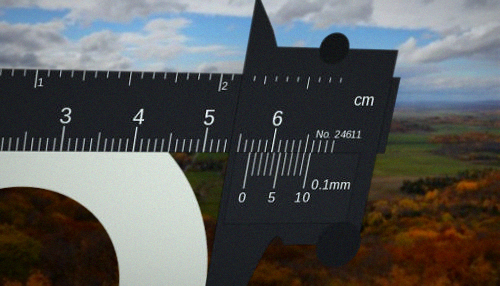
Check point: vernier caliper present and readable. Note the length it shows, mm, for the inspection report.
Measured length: 56.8 mm
